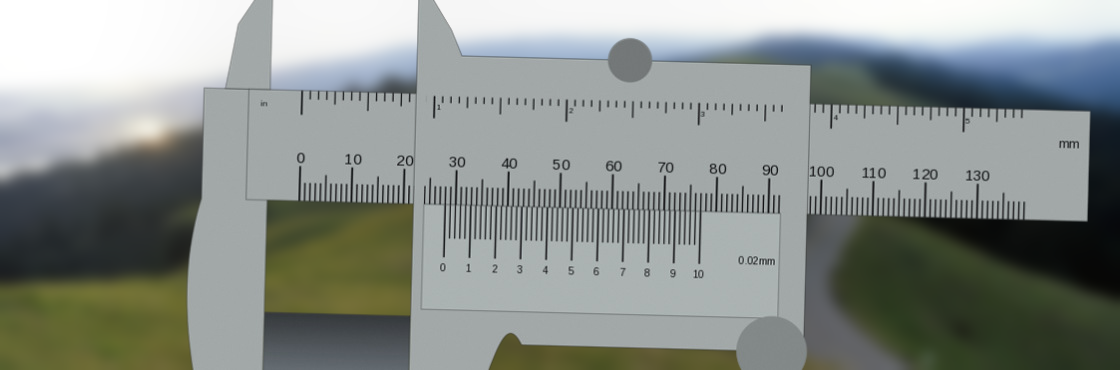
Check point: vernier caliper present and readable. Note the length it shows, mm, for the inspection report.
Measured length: 28.0 mm
